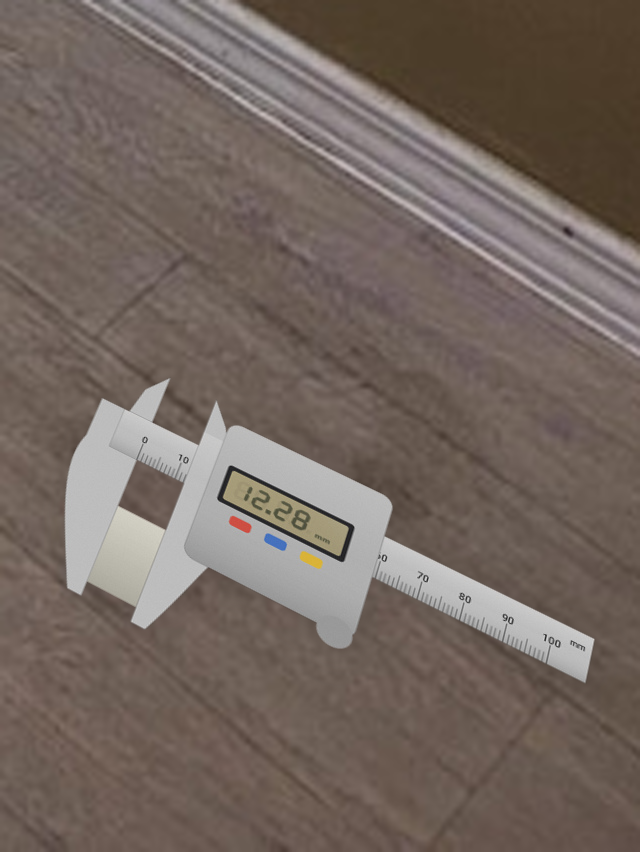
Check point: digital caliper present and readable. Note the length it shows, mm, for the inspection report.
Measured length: 12.28 mm
